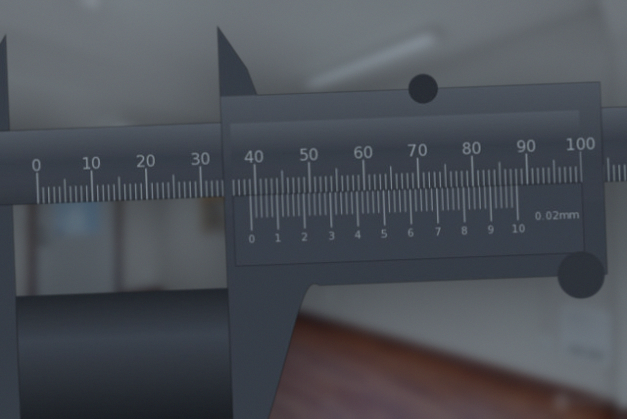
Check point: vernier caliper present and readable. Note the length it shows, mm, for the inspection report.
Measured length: 39.0 mm
